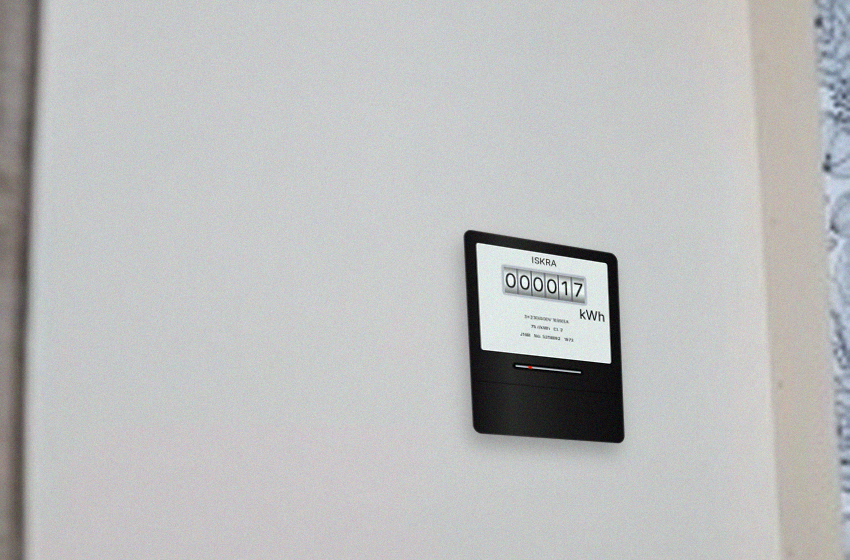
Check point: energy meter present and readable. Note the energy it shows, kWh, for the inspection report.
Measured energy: 17 kWh
